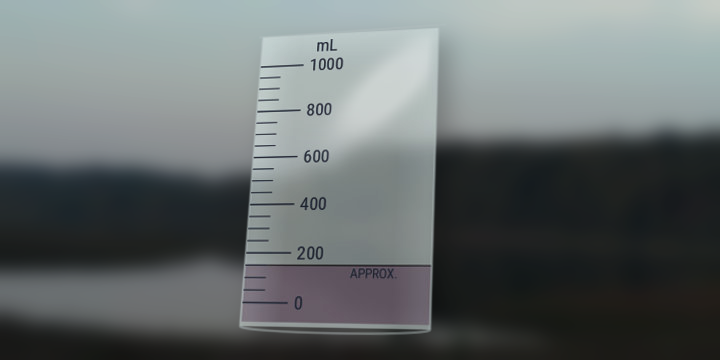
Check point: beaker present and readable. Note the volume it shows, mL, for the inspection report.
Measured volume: 150 mL
